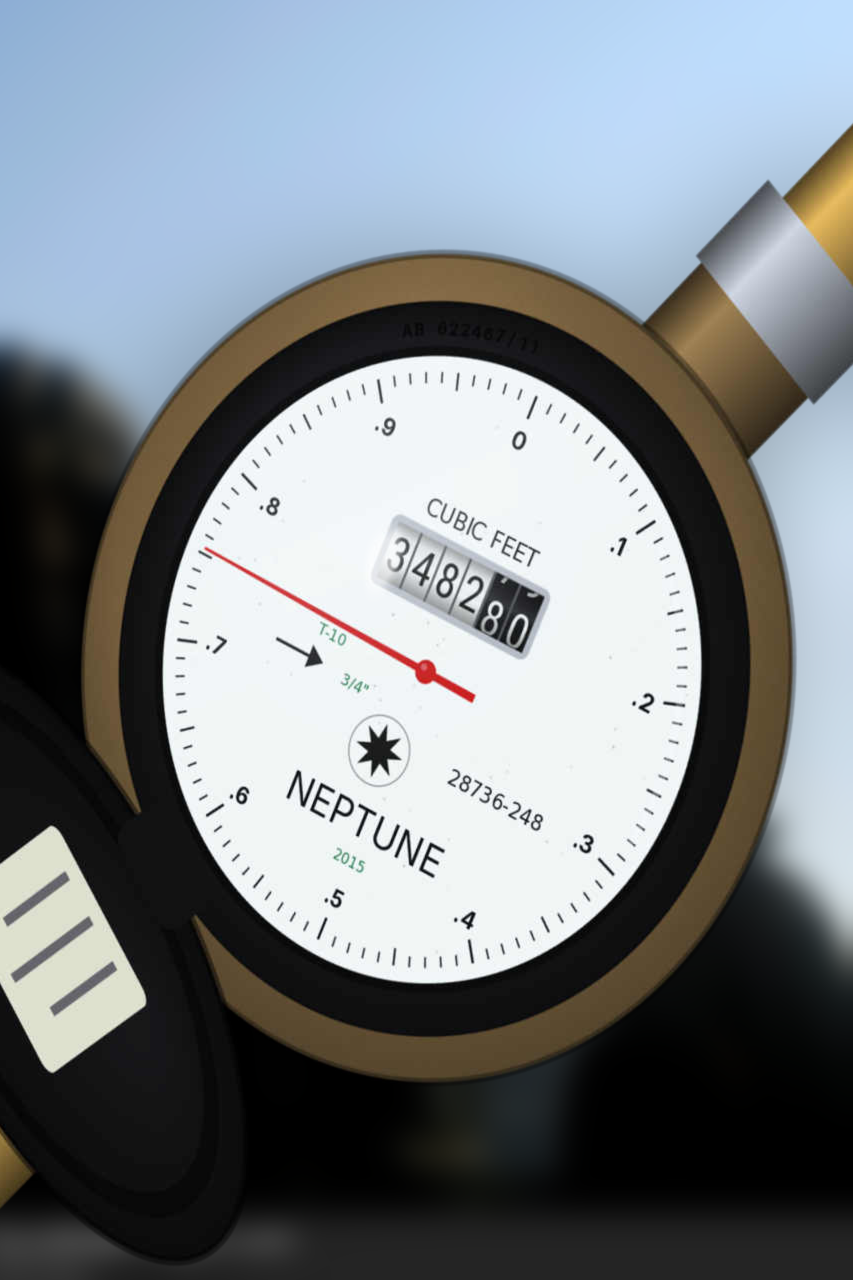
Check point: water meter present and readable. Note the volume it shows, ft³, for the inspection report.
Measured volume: 348279.75 ft³
